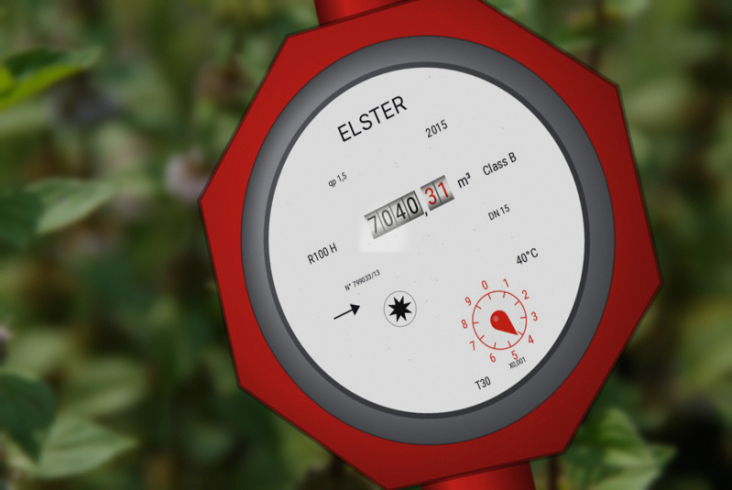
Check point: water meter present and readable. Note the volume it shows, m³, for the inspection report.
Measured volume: 7040.314 m³
